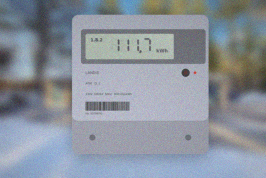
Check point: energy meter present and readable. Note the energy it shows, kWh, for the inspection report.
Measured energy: 111.7 kWh
